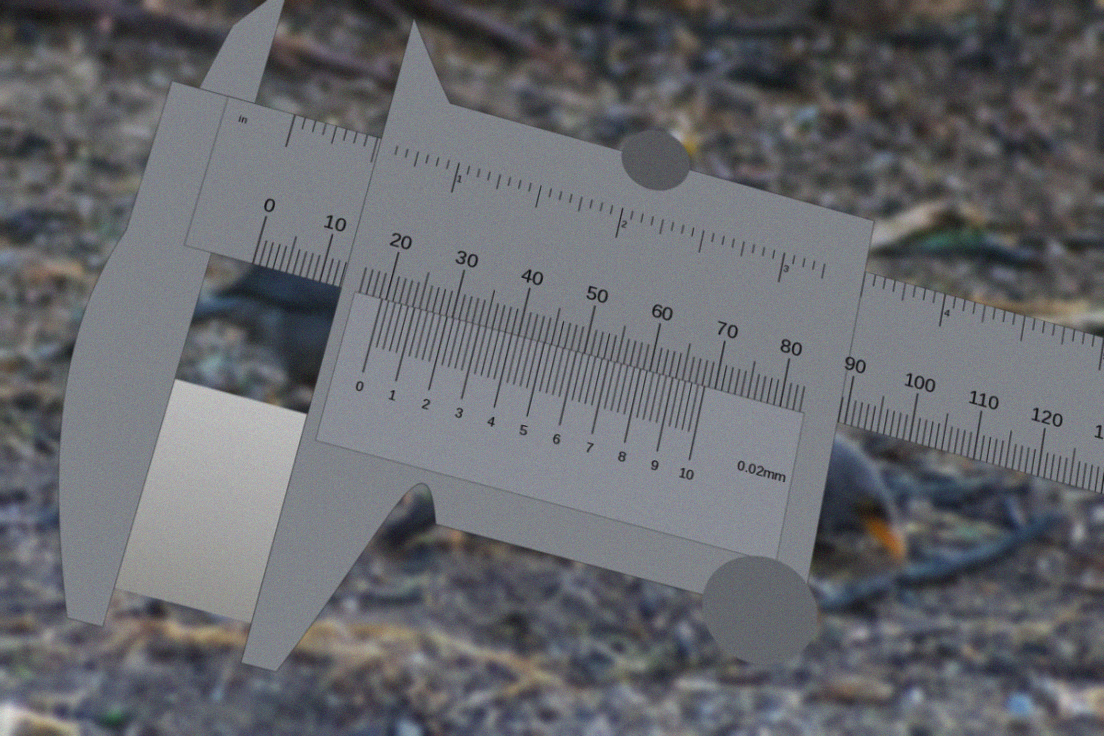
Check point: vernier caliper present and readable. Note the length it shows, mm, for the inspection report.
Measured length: 19.4 mm
